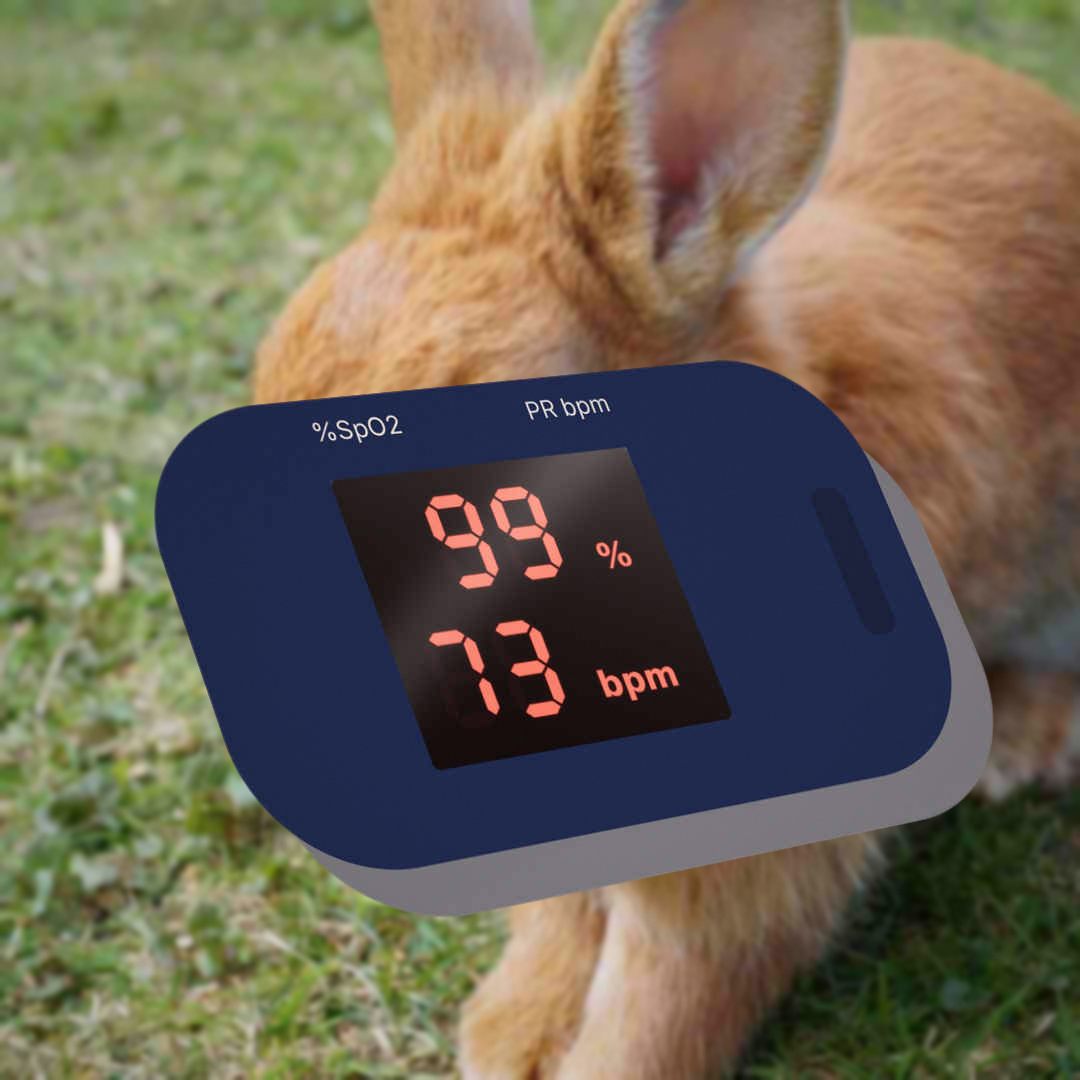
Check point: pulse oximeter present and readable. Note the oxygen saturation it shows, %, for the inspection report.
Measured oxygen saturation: 99 %
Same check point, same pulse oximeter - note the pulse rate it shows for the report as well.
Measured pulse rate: 73 bpm
